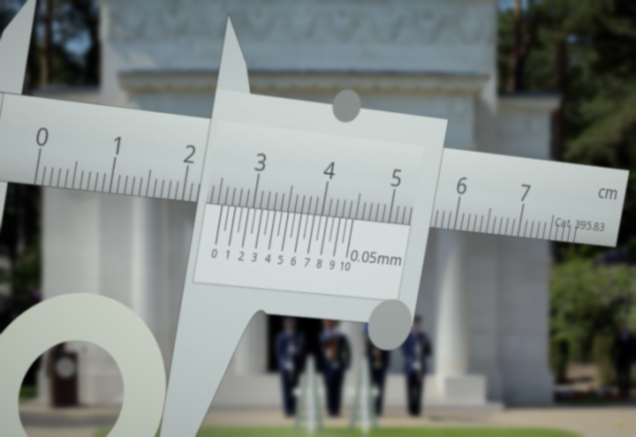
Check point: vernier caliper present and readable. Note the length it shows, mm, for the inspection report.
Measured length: 25.6 mm
